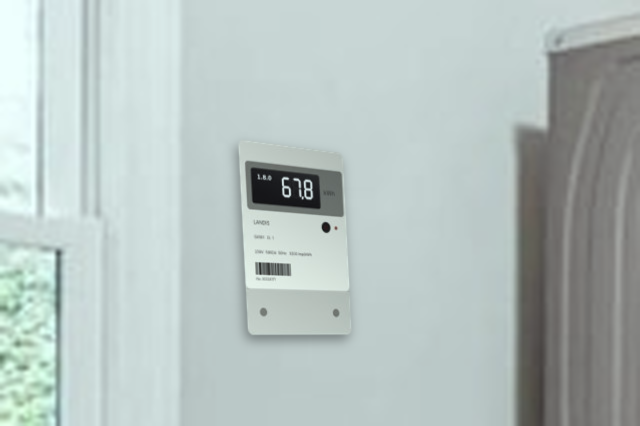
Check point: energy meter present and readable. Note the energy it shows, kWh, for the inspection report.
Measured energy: 67.8 kWh
